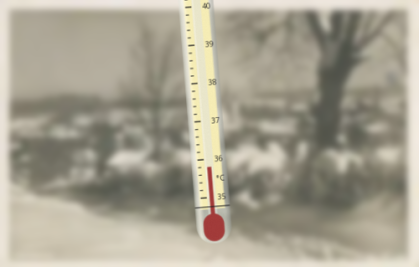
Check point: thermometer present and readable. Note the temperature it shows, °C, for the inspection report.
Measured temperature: 35.8 °C
